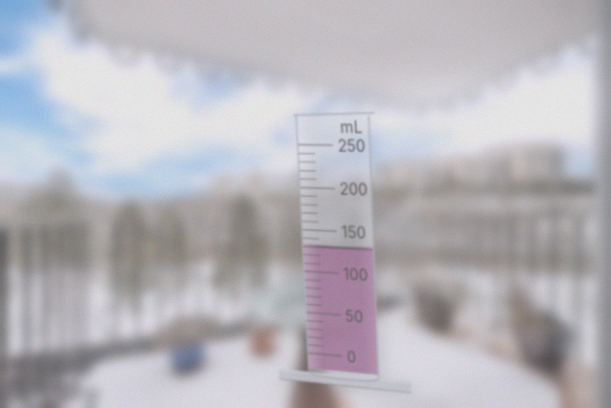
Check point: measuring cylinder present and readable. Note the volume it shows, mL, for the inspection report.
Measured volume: 130 mL
